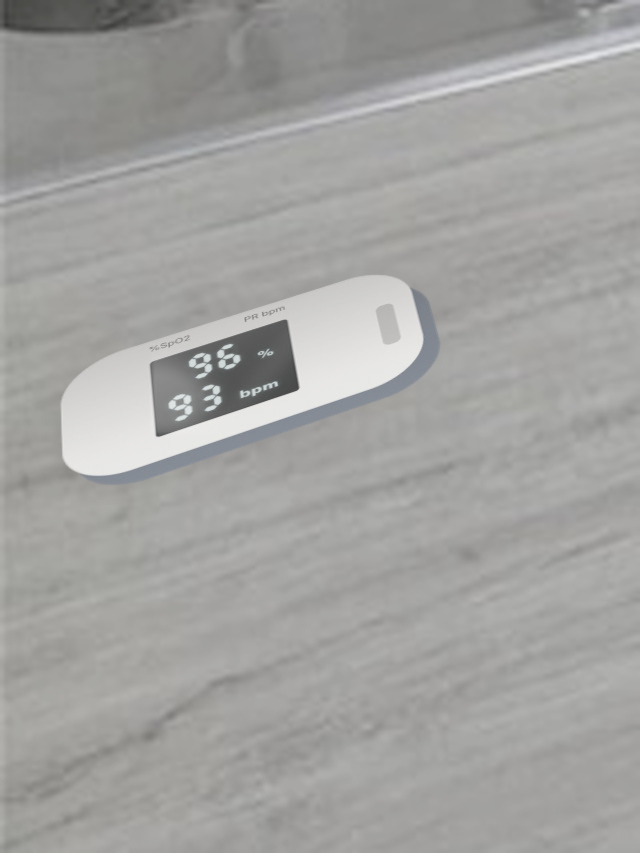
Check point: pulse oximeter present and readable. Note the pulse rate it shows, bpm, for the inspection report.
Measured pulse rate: 93 bpm
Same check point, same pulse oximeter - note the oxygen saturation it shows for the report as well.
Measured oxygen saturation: 96 %
